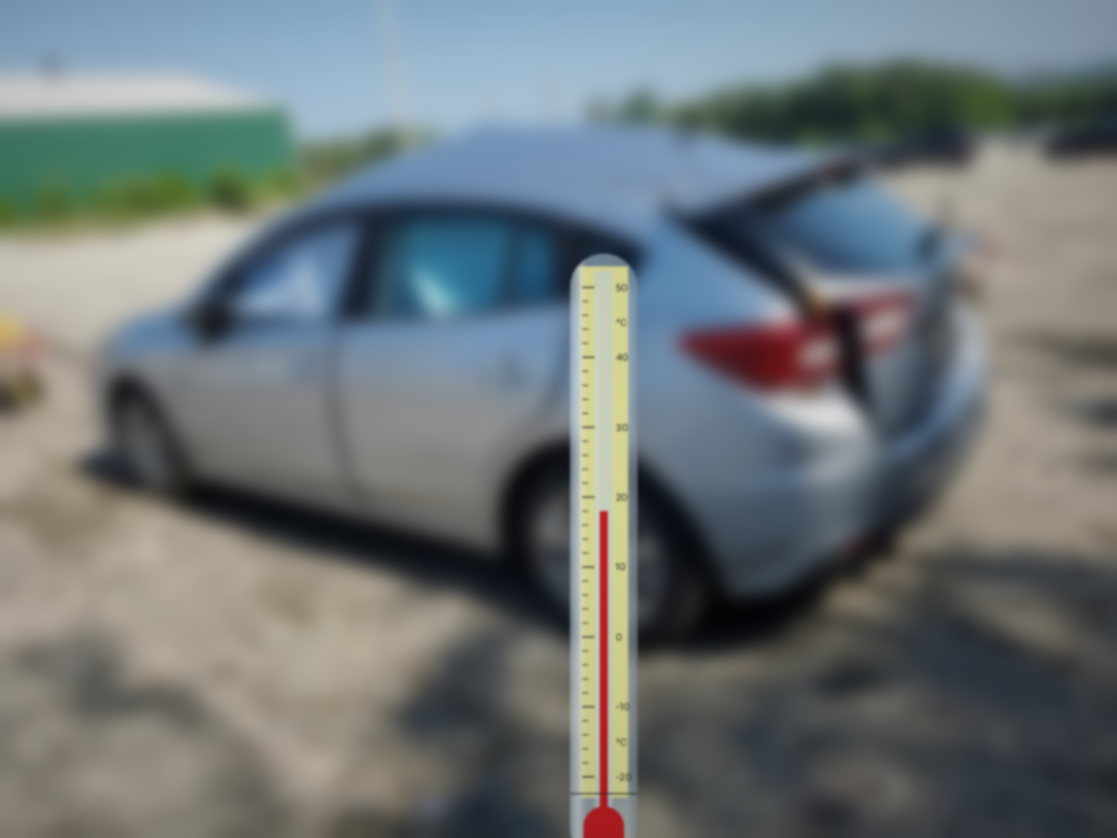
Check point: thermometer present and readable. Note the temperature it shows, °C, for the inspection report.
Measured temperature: 18 °C
